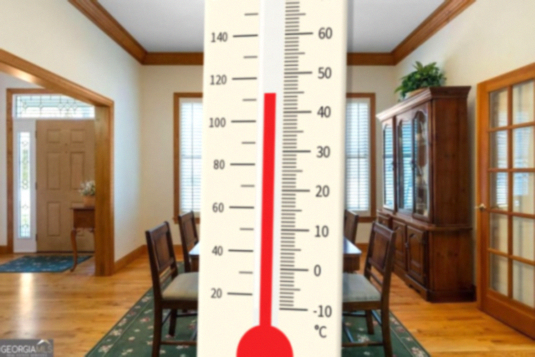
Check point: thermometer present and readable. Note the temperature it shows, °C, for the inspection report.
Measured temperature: 45 °C
